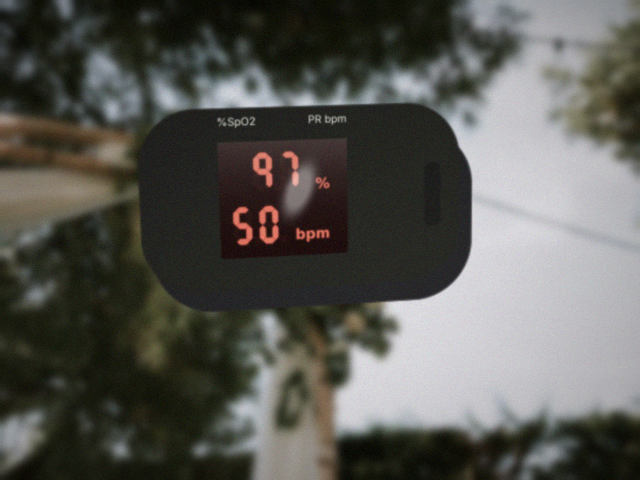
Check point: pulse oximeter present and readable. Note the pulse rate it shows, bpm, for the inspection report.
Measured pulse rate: 50 bpm
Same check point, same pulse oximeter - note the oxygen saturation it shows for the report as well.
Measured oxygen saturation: 97 %
